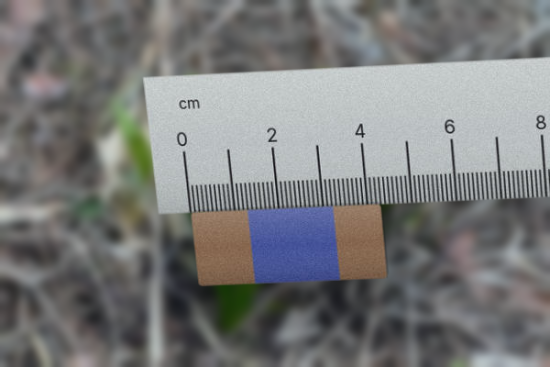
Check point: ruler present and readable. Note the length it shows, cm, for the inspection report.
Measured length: 4.3 cm
